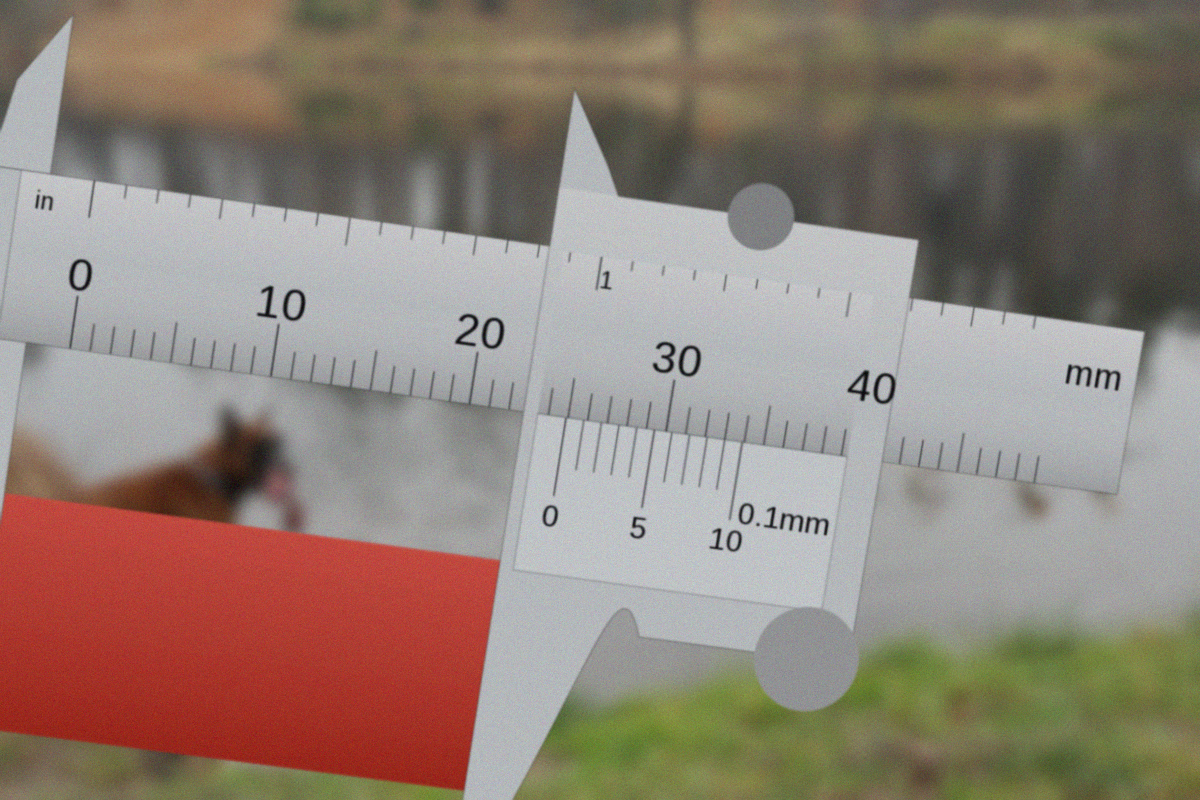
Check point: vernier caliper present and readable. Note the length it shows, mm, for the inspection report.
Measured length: 24.9 mm
